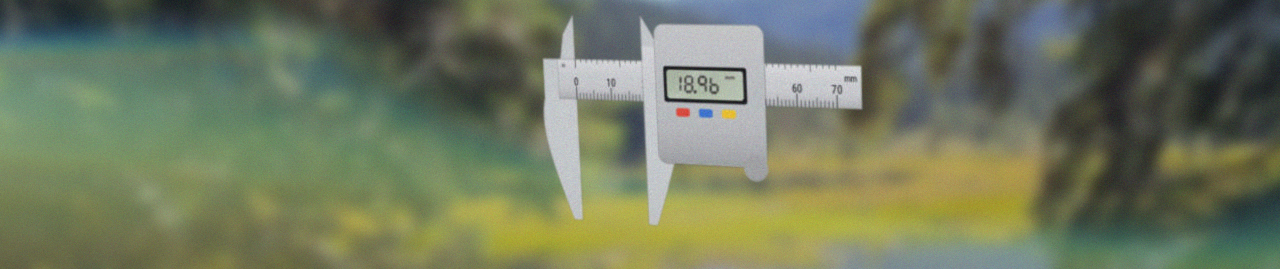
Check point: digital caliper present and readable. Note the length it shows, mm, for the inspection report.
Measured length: 18.96 mm
